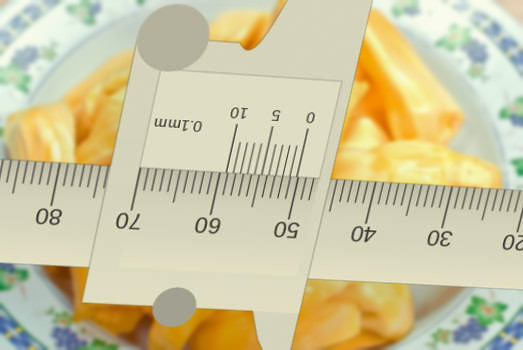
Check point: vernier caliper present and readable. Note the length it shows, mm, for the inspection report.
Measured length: 50.2 mm
